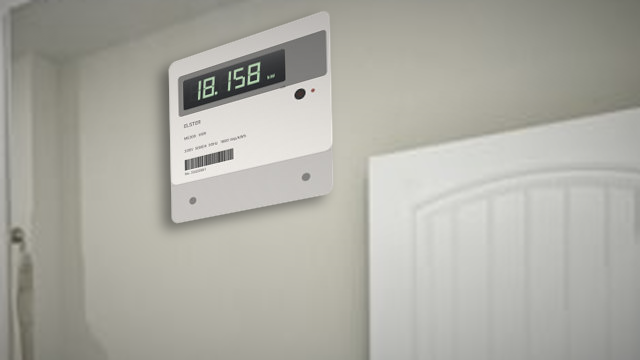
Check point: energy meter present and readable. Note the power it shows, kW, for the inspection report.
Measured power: 18.158 kW
